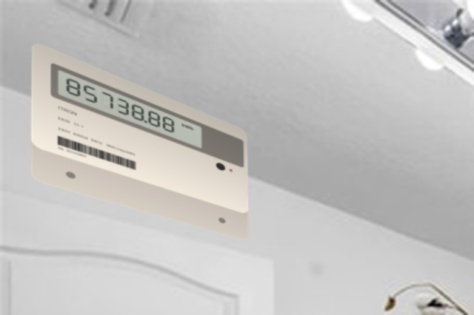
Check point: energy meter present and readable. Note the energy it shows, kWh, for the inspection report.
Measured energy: 85738.88 kWh
